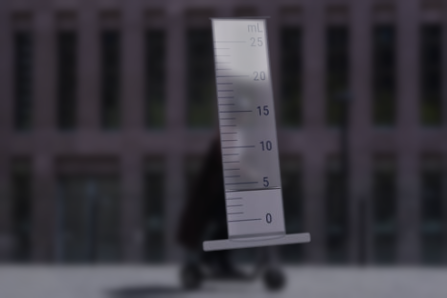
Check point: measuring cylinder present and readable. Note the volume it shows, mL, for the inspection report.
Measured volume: 4 mL
